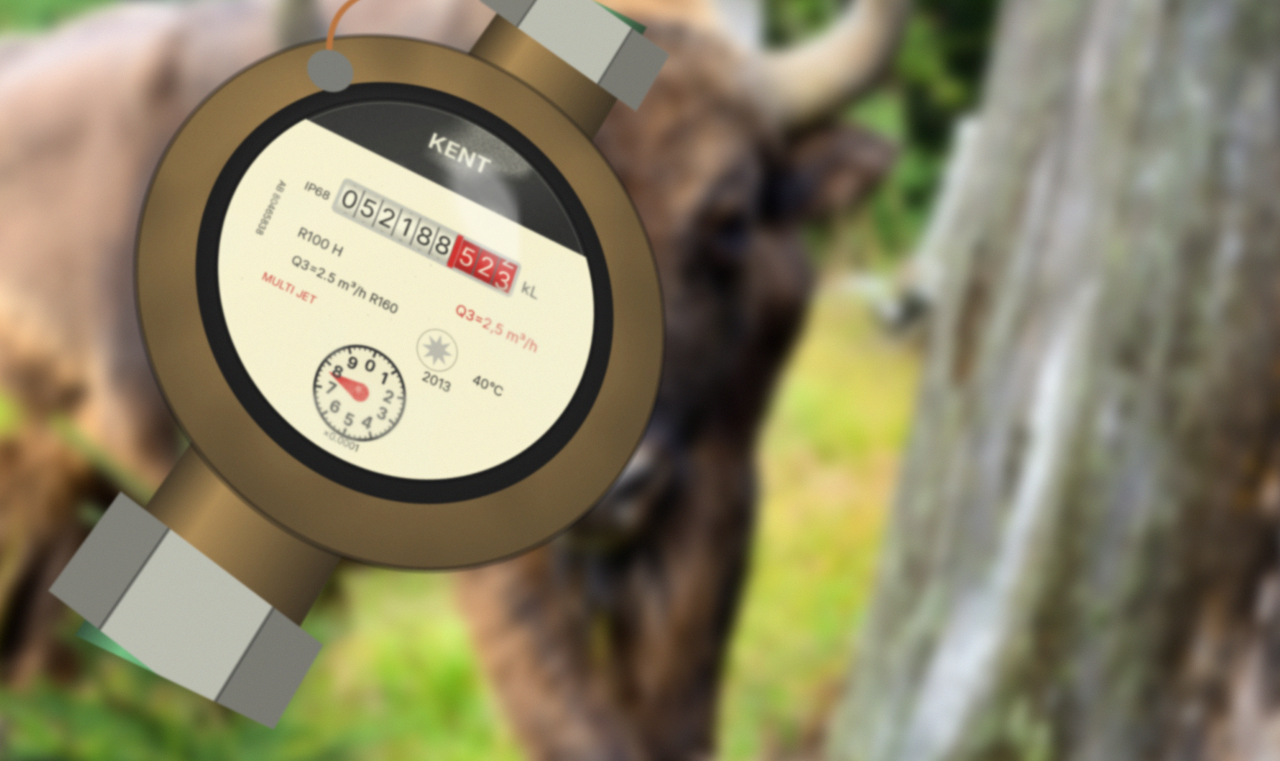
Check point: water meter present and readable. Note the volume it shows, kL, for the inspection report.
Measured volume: 52188.5227 kL
